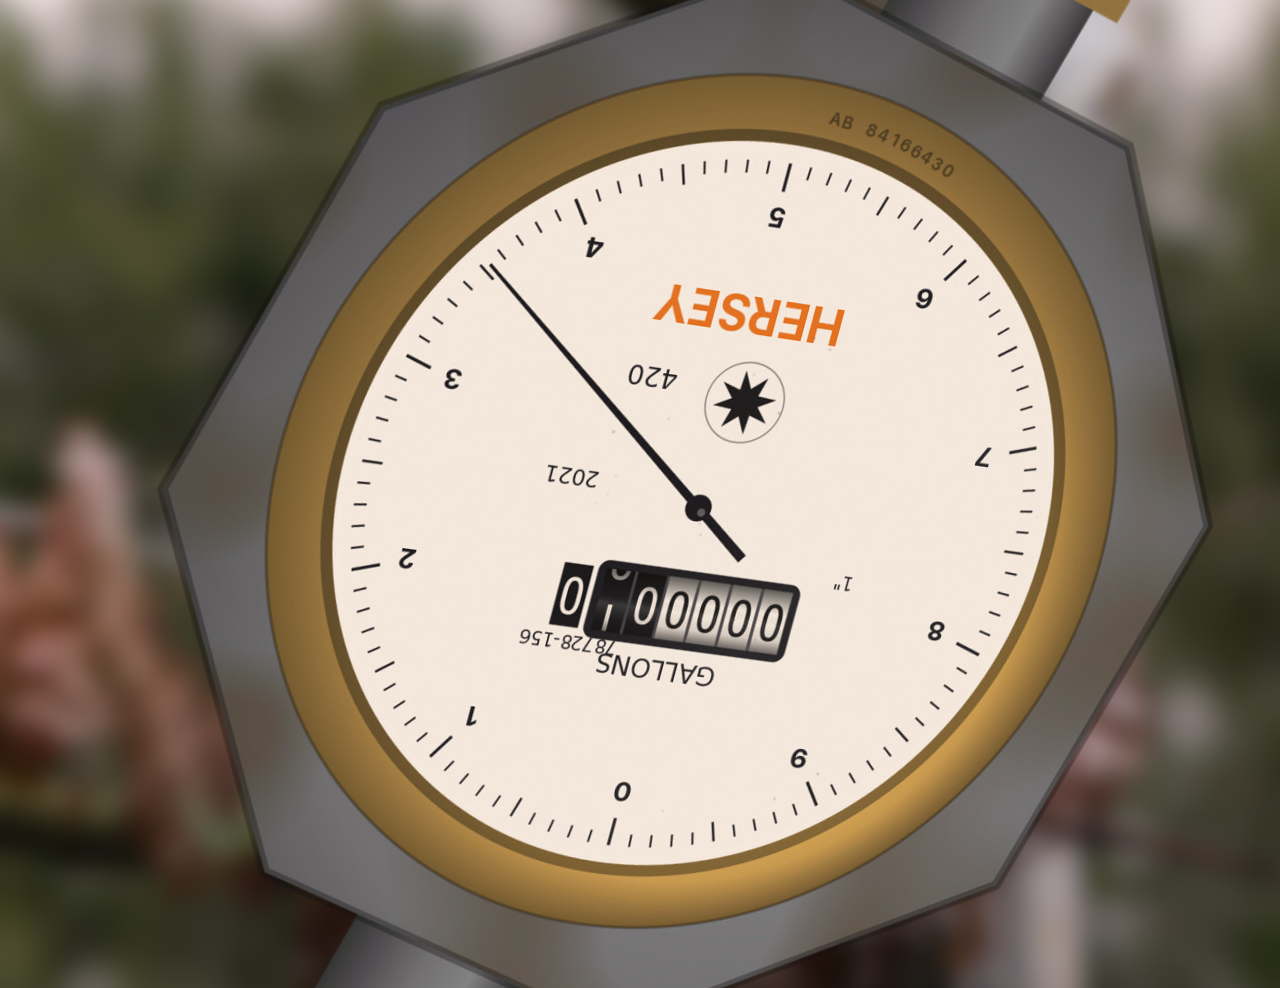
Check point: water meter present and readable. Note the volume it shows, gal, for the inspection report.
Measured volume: 13.5 gal
